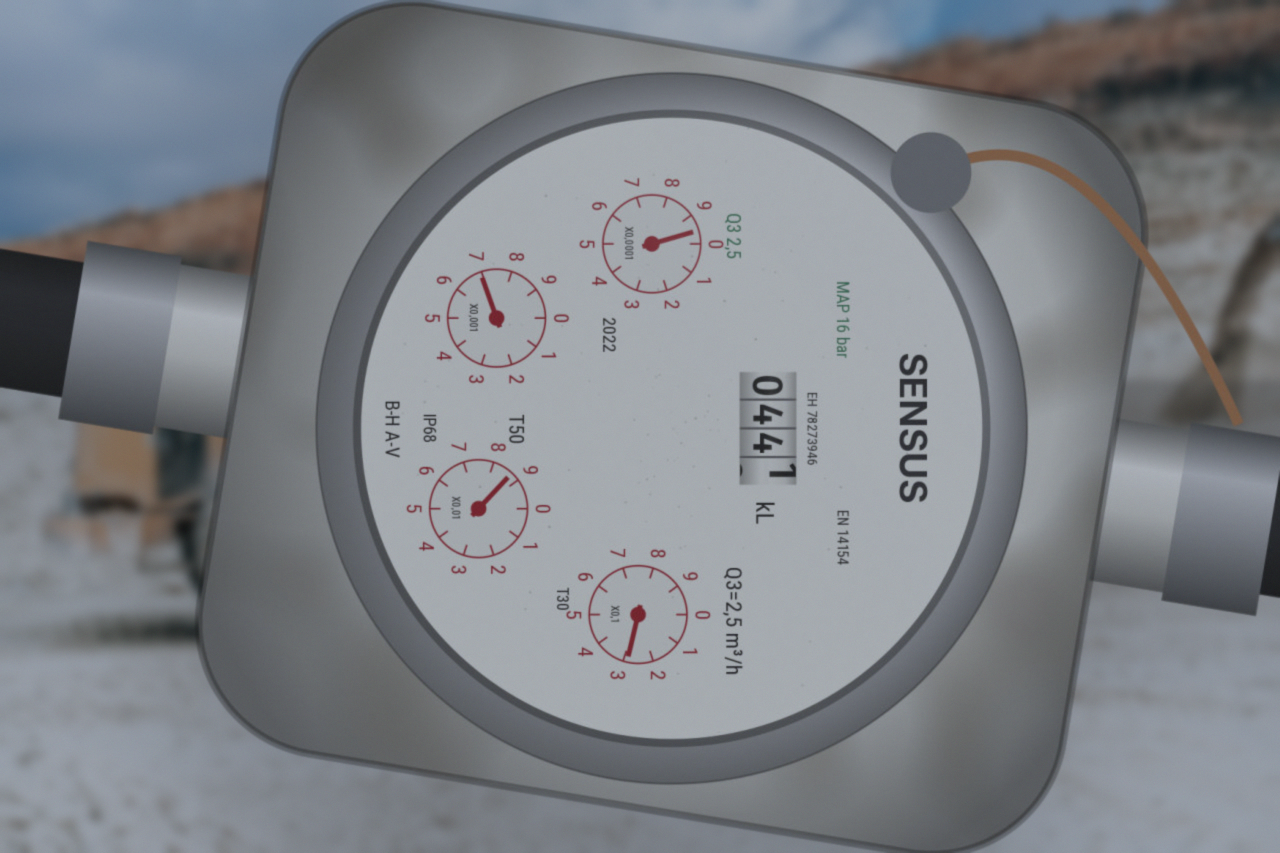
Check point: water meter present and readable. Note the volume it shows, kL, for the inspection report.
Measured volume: 441.2869 kL
